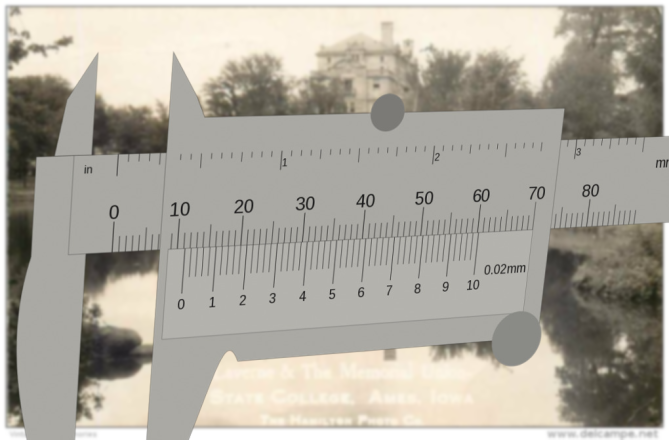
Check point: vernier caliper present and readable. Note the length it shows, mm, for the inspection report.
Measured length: 11.2 mm
